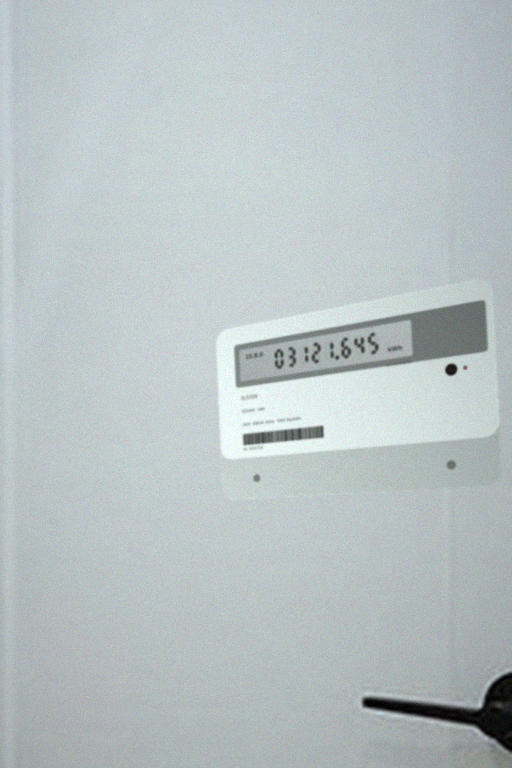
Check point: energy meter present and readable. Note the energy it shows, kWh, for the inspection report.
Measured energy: 3121.645 kWh
